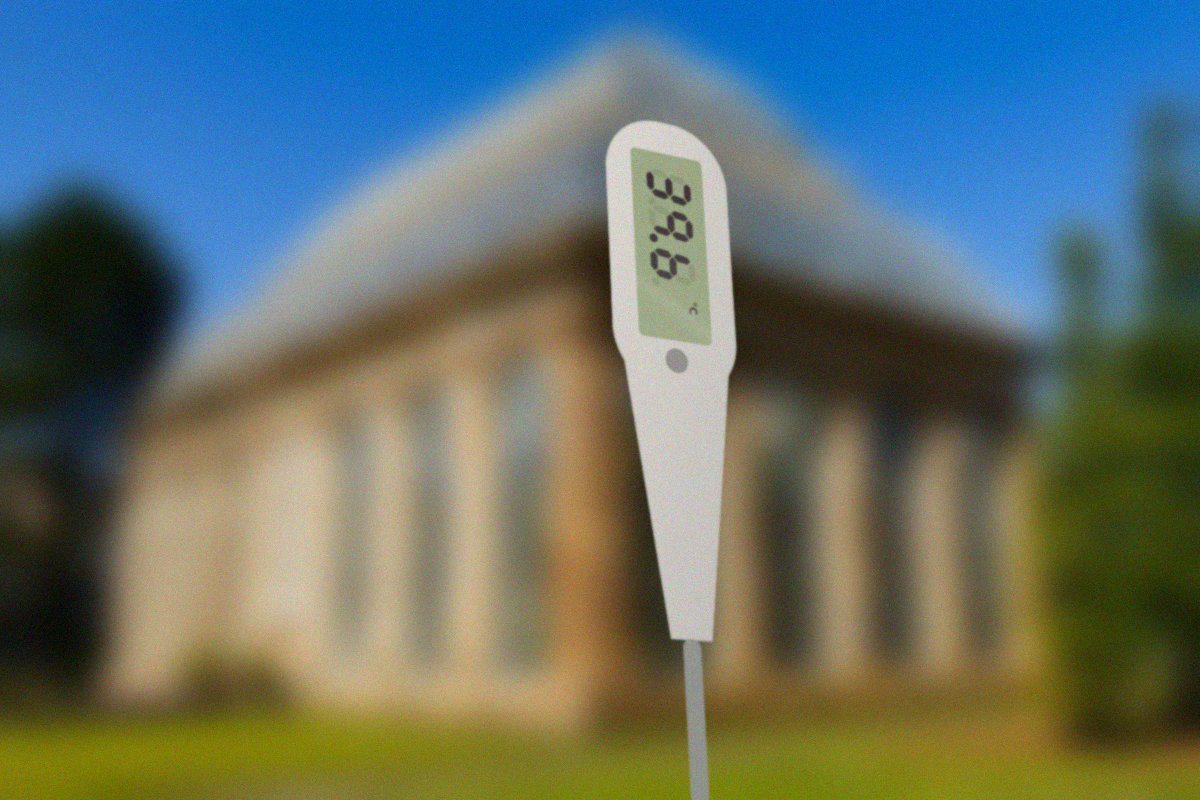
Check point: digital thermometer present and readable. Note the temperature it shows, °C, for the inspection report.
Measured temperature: 39.6 °C
